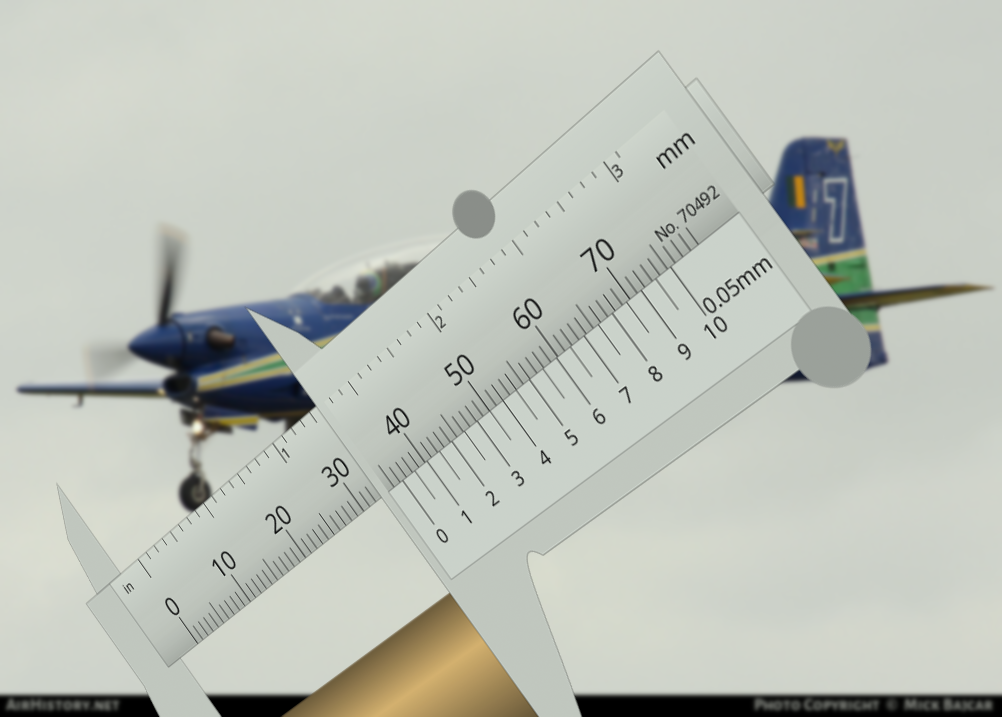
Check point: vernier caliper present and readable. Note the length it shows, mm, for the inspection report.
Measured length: 36.4 mm
